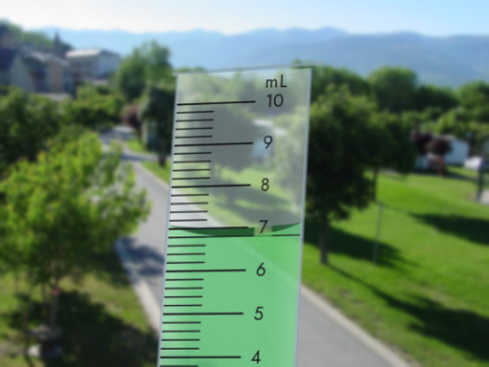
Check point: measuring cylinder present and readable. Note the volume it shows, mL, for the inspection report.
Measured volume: 6.8 mL
